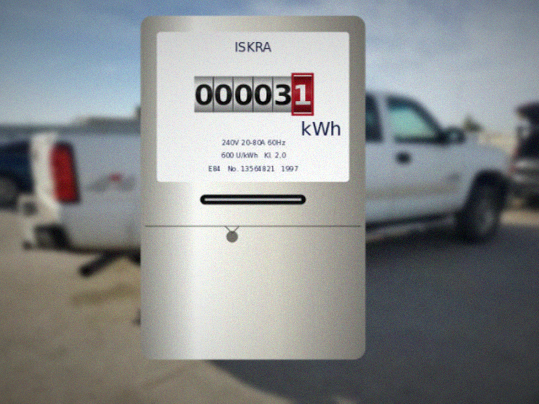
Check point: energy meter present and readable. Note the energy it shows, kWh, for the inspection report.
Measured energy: 3.1 kWh
